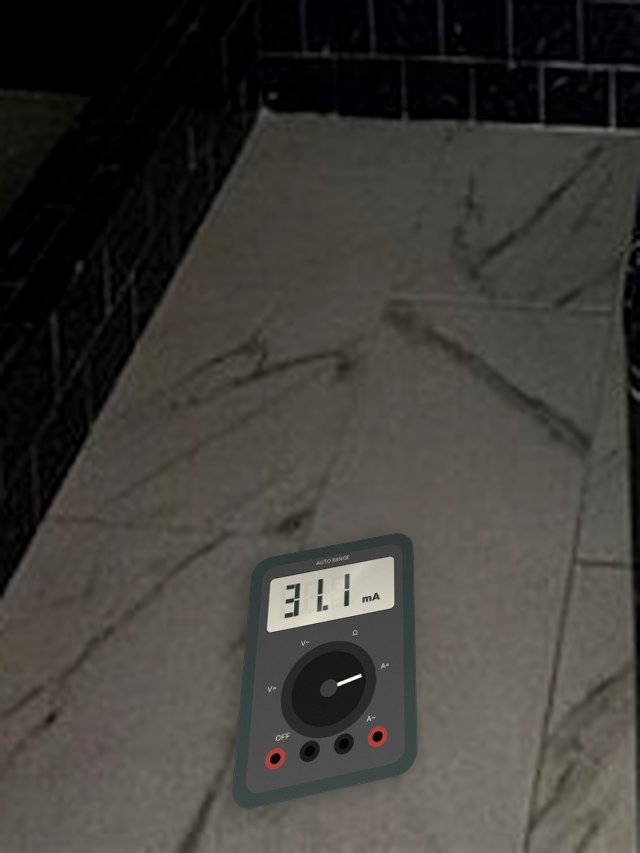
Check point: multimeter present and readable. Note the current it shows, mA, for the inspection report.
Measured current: 31.1 mA
